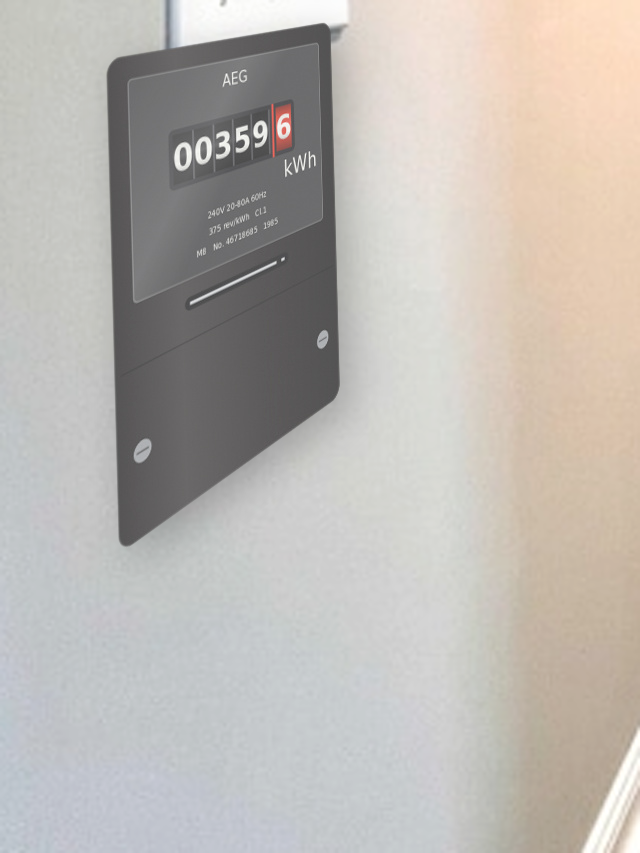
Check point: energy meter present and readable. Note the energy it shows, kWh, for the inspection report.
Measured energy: 359.6 kWh
